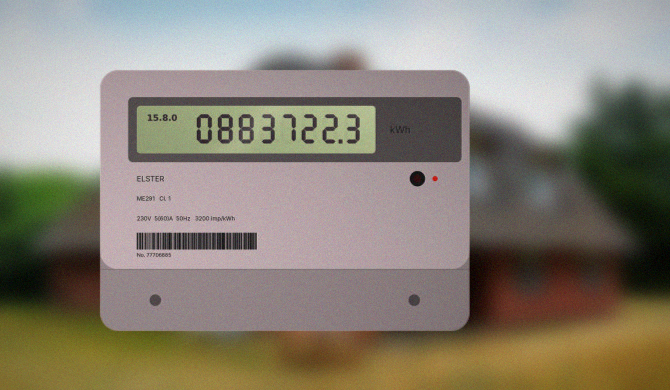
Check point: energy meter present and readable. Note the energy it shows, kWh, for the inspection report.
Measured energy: 883722.3 kWh
